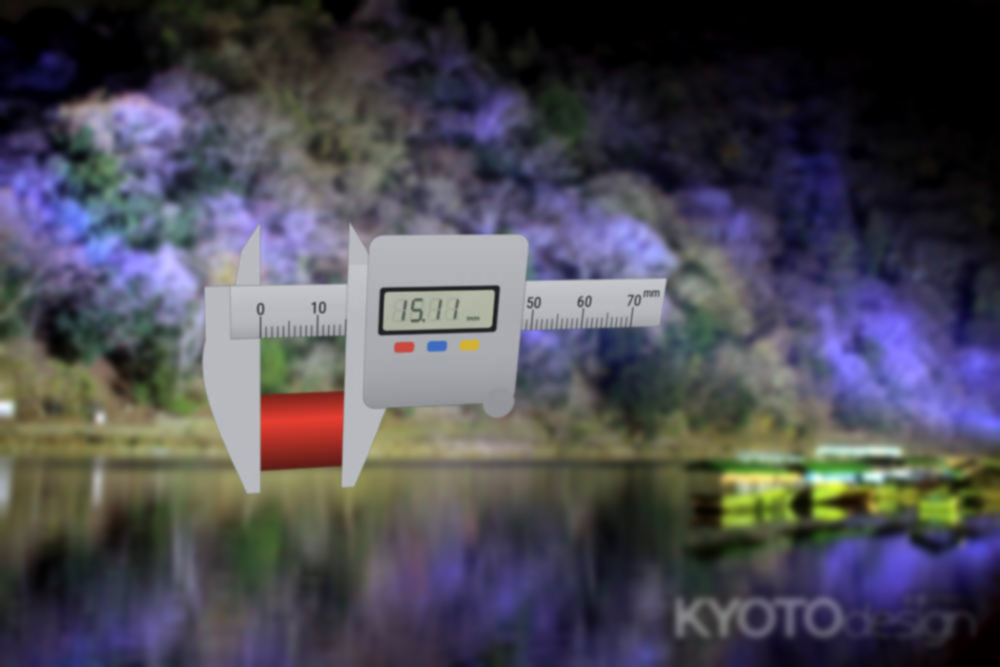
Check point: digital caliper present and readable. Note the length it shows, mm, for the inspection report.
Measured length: 15.11 mm
